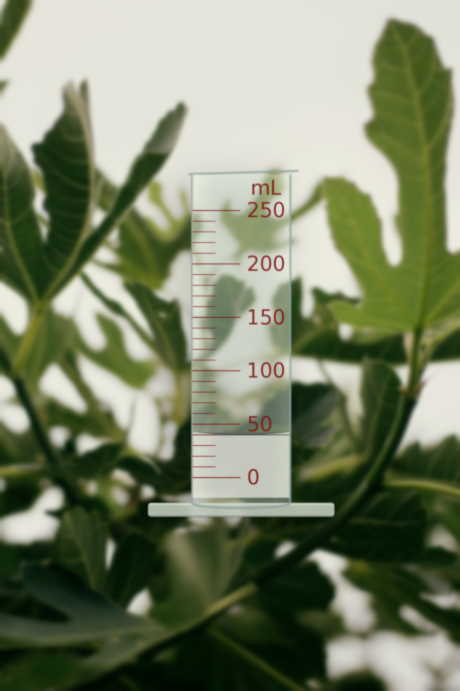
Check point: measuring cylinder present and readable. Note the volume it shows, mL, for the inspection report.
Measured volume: 40 mL
